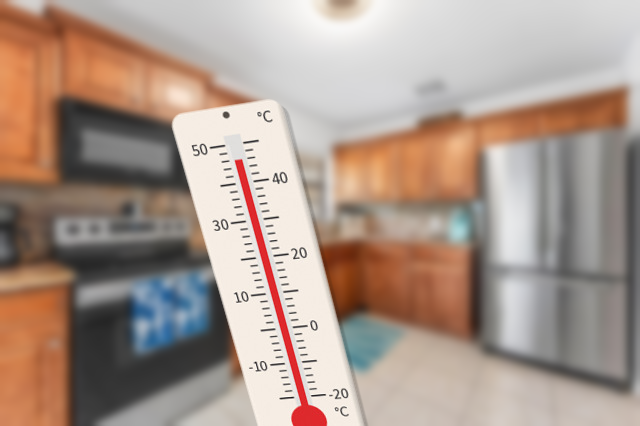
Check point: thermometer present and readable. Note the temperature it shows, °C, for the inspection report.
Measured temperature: 46 °C
